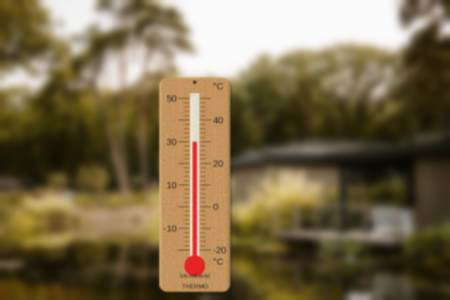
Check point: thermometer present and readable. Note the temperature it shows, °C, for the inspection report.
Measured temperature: 30 °C
